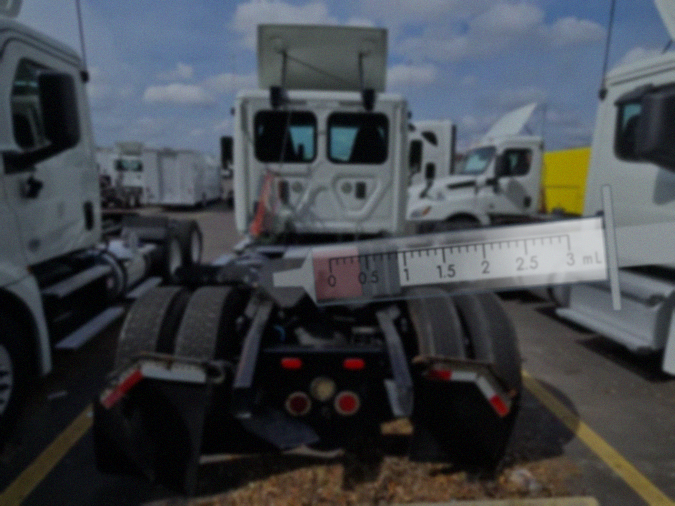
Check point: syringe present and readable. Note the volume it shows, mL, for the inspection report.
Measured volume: 0.4 mL
